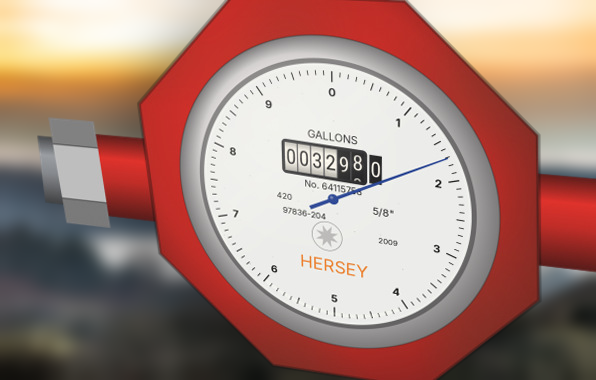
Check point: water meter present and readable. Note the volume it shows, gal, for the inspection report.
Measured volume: 32981.7 gal
